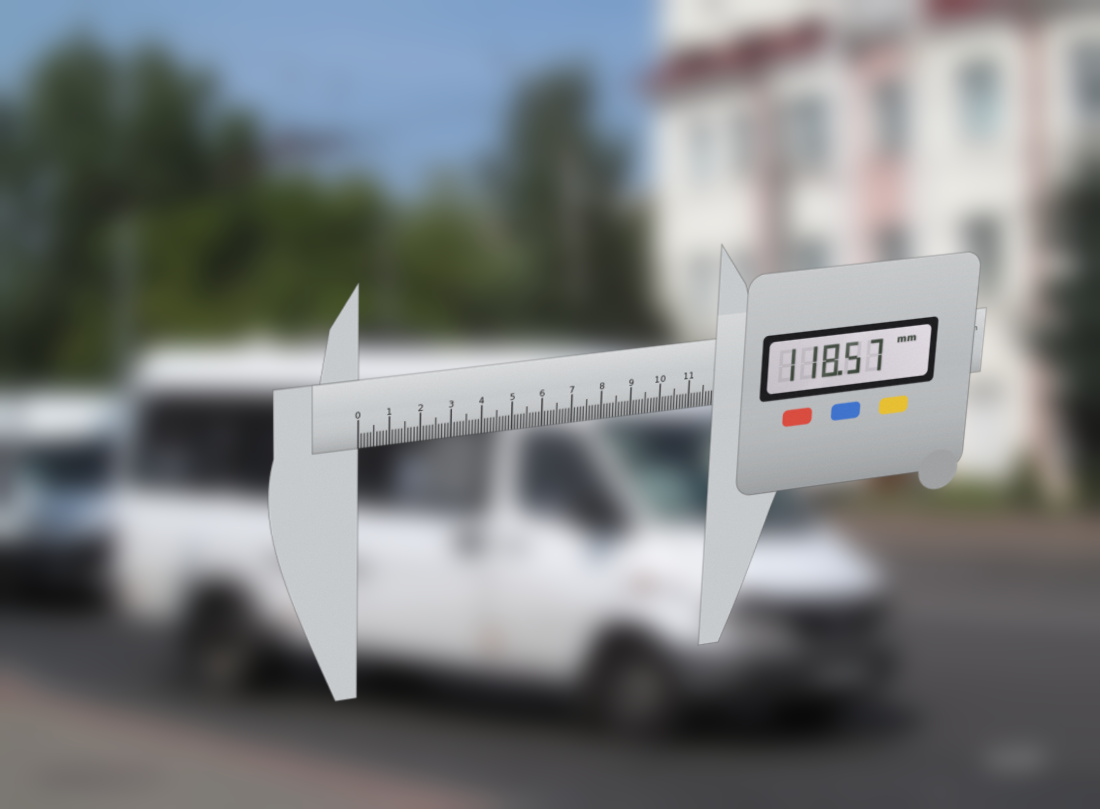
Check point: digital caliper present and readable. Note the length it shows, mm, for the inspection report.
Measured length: 118.57 mm
